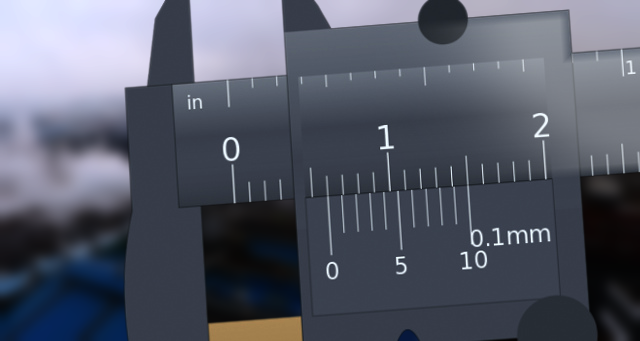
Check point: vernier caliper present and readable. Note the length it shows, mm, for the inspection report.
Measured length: 6.0 mm
